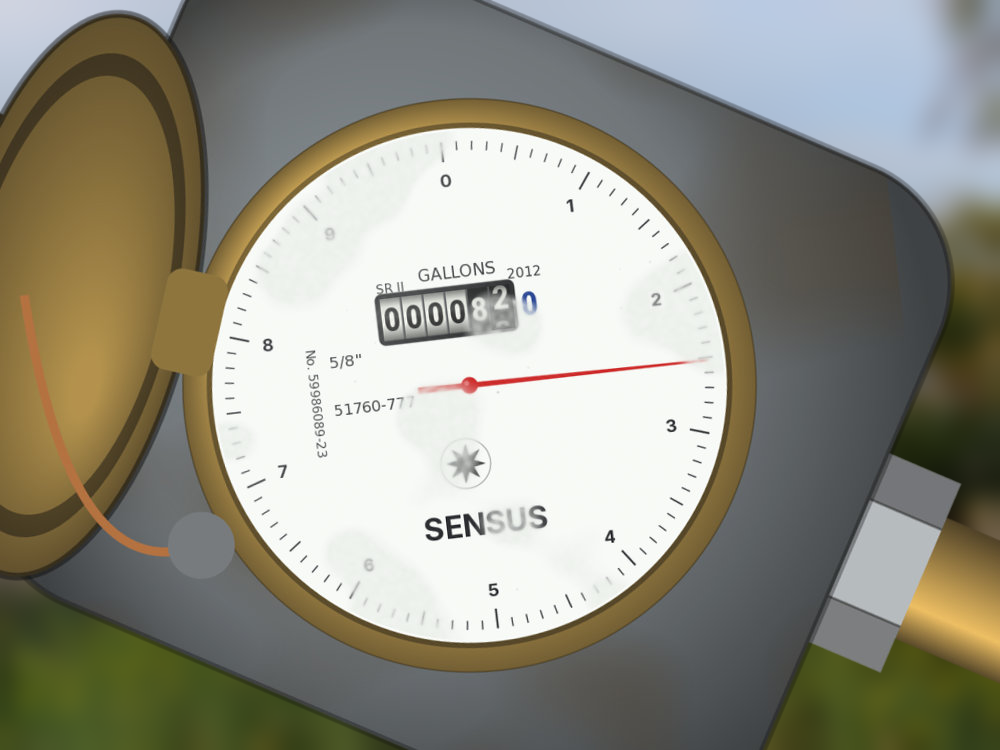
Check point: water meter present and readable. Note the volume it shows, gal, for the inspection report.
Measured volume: 822.5 gal
